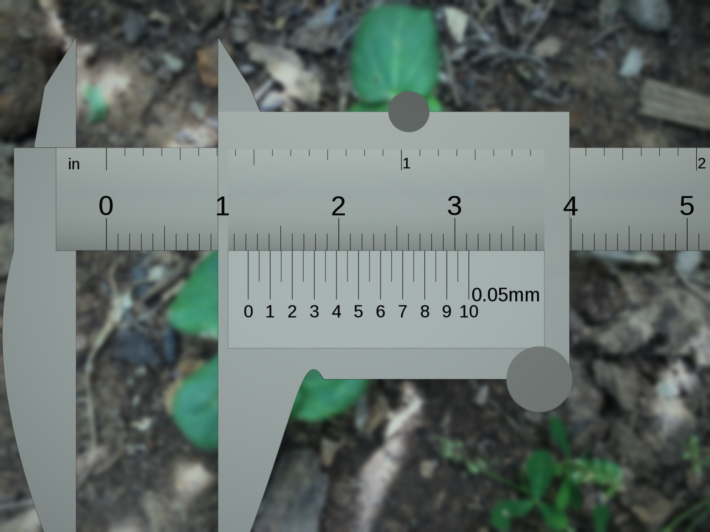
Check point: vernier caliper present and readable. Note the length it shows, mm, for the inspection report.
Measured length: 12.2 mm
